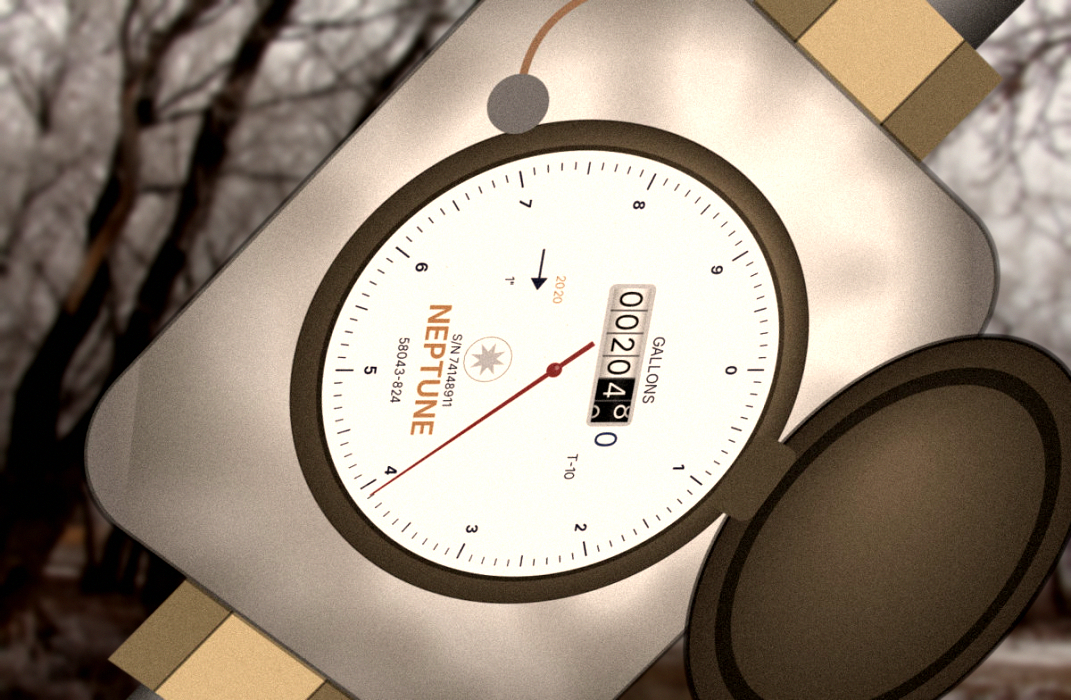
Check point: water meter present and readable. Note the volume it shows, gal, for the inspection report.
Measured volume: 20483.9 gal
